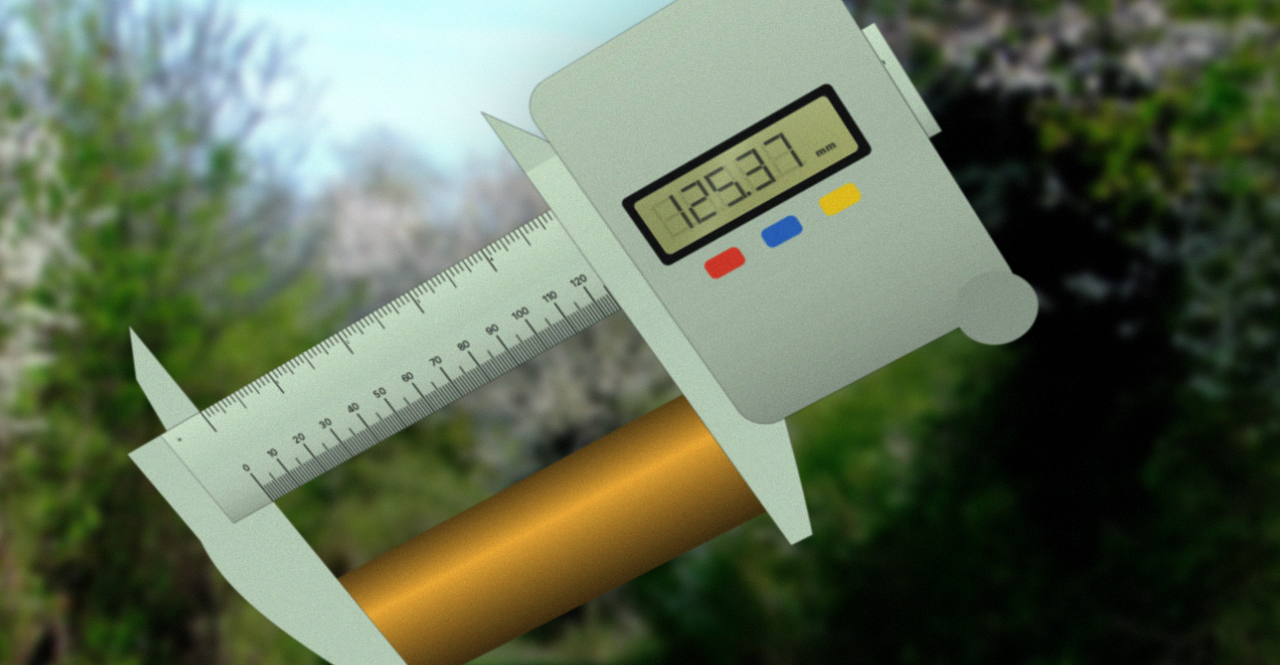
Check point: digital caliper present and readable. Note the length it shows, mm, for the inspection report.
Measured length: 125.37 mm
